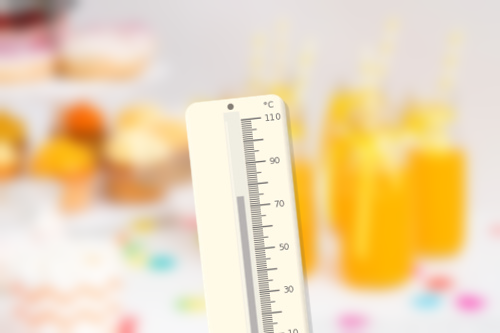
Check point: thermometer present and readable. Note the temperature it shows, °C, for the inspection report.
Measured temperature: 75 °C
